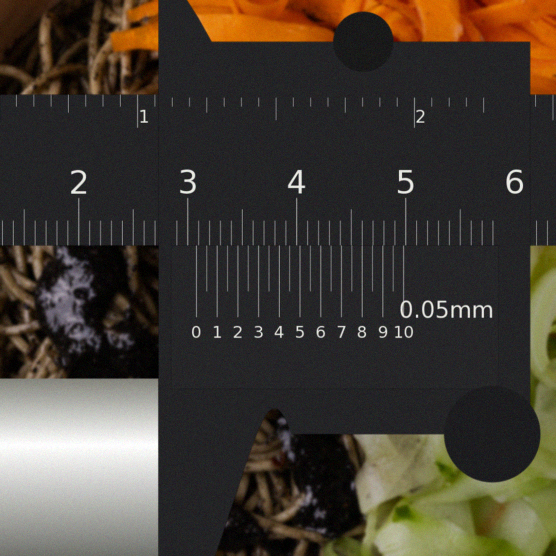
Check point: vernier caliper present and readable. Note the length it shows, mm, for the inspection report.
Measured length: 30.8 mm
